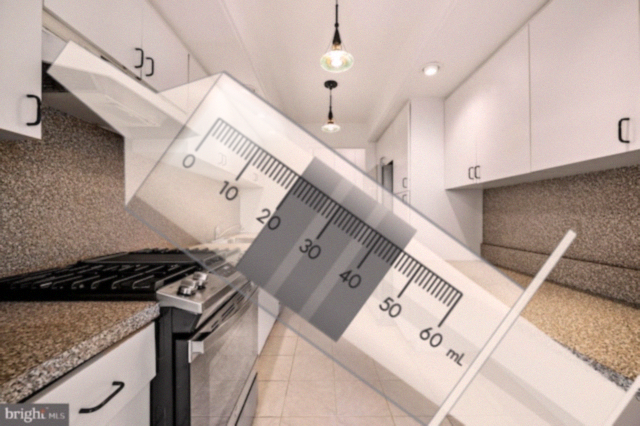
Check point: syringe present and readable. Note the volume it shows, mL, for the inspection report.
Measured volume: 20 mL
